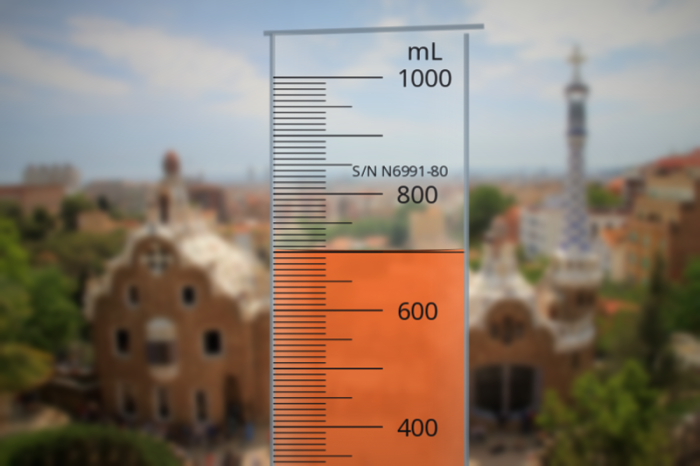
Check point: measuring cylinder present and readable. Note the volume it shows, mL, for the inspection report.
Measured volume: 700 mL
